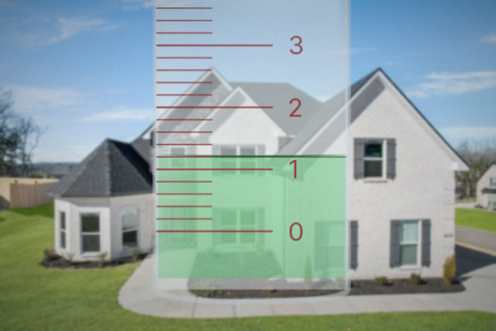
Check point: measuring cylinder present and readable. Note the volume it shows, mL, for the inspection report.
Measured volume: 1.2 mL
